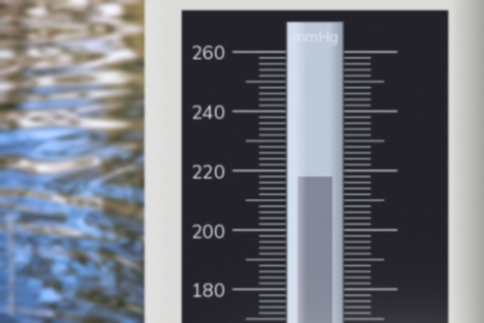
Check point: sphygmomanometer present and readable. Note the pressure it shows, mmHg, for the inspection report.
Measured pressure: 218 mmHg
